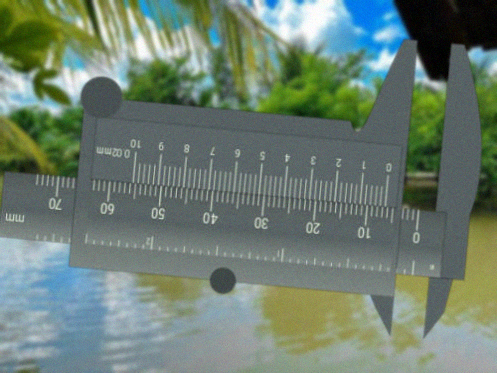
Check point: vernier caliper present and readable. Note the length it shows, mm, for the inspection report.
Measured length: 6.5 mm
